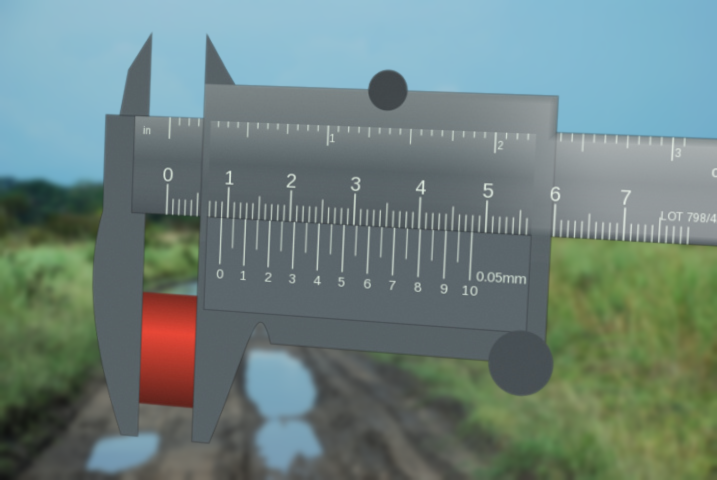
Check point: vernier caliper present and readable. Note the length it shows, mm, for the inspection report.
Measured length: 9.0 mm
